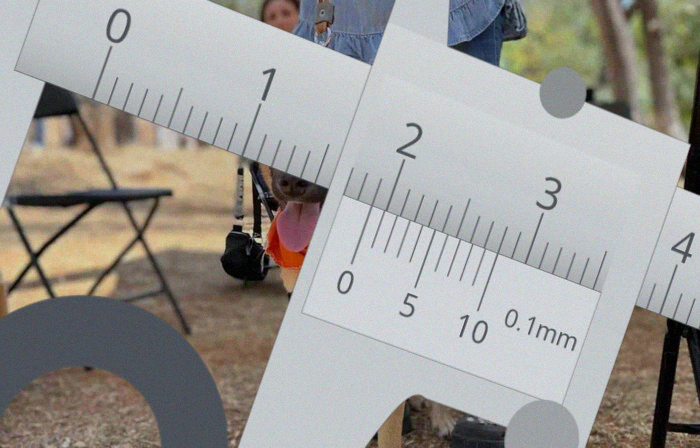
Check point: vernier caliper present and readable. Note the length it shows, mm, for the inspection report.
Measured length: 19.0 mm
